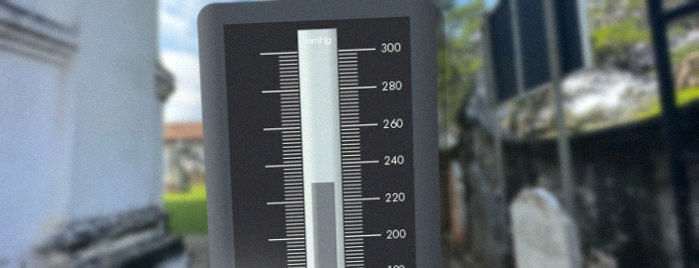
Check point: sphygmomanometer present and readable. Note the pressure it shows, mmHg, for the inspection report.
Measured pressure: 230 mmHg
